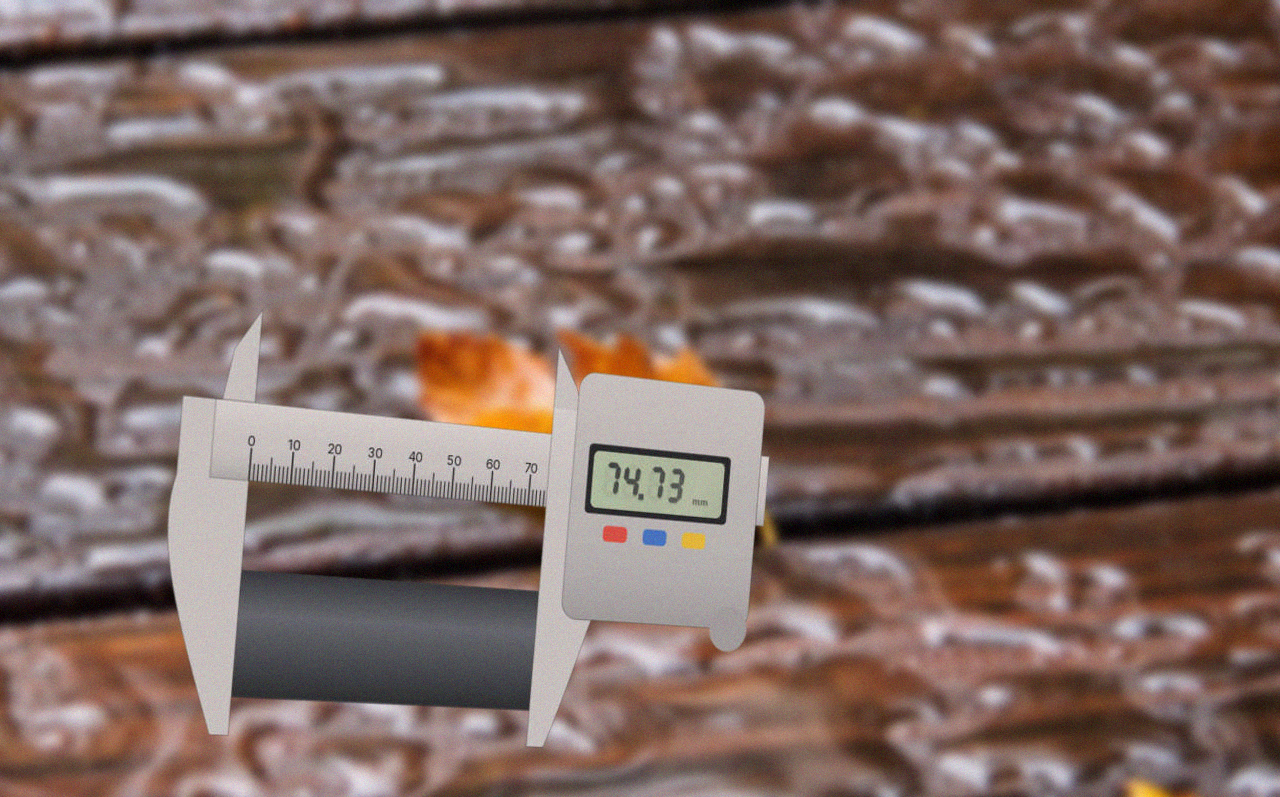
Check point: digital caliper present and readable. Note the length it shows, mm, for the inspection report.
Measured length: 74.73 mm
